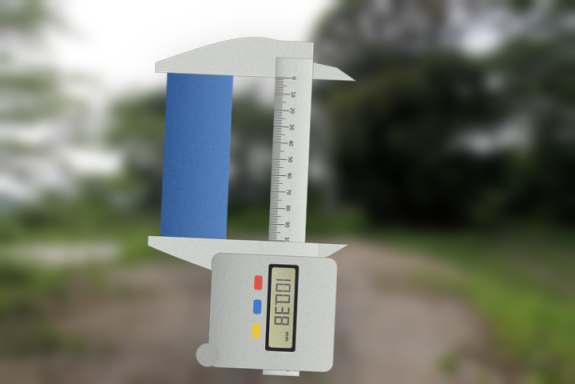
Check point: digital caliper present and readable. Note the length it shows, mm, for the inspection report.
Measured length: 100.38 mm
